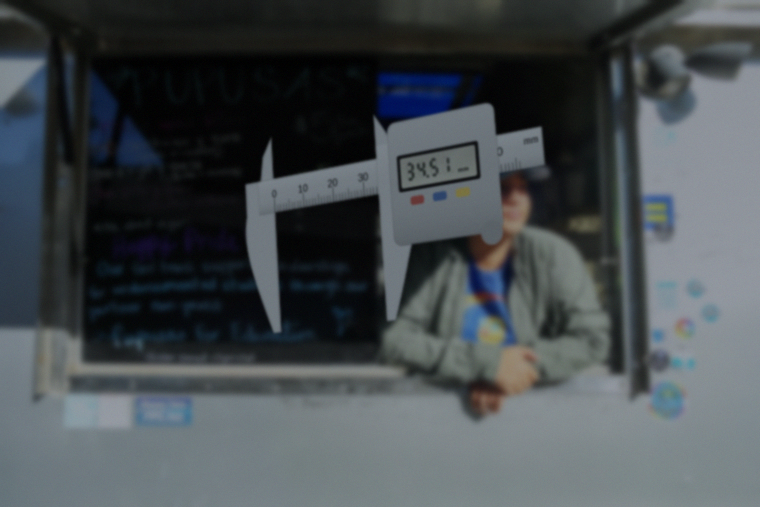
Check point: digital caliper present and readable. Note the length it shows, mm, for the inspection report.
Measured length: 34.51 mm
